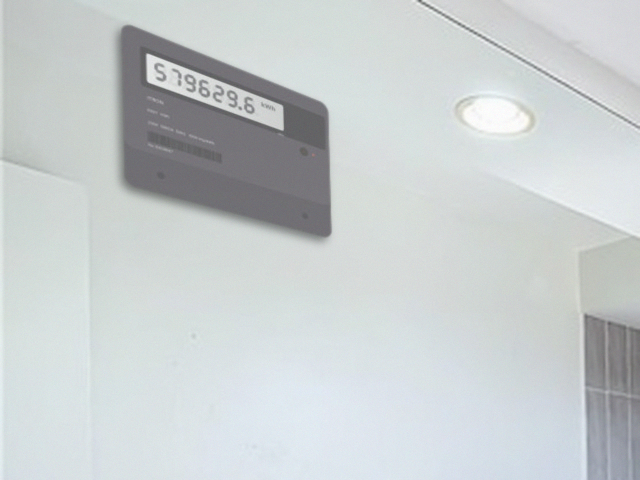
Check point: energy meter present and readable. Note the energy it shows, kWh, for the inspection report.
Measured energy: 579629.6 kWh
